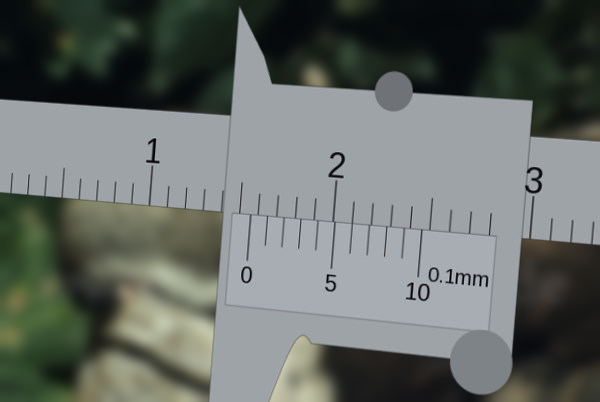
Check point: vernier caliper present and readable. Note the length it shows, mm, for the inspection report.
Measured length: 15.6 mm
